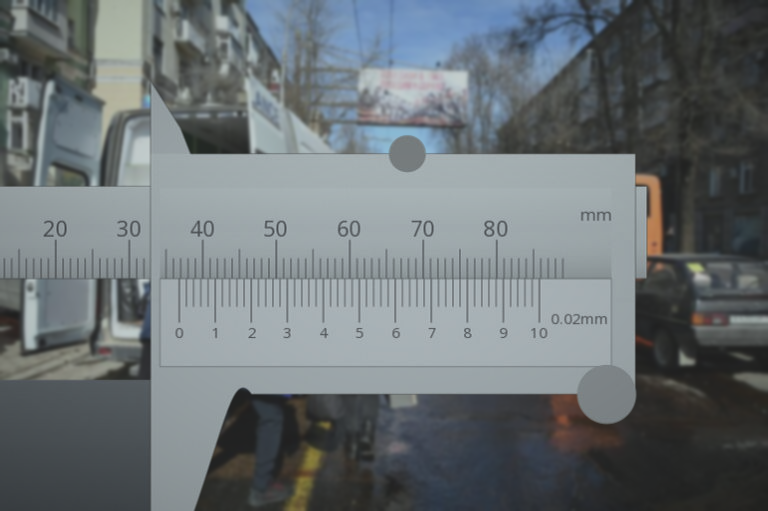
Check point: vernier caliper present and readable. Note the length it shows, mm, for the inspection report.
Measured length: 36.8 mm
